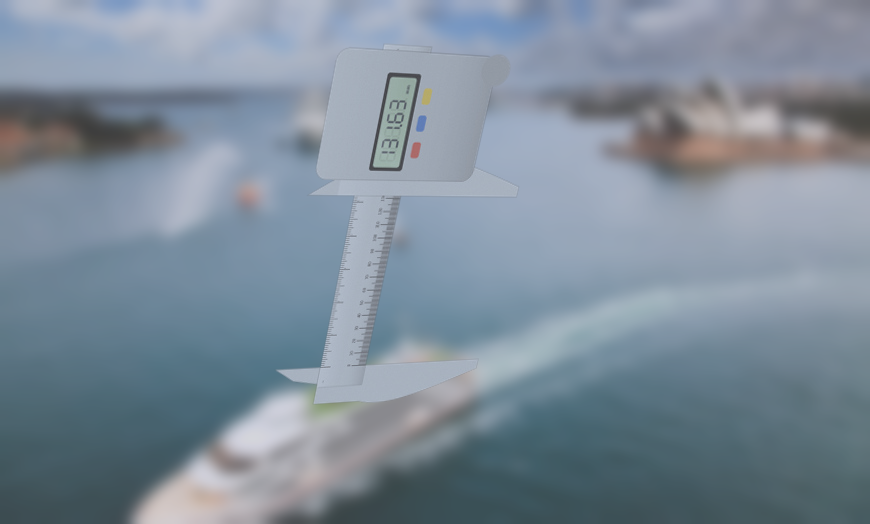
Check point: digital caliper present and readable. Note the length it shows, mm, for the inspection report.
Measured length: 131.63 mm
